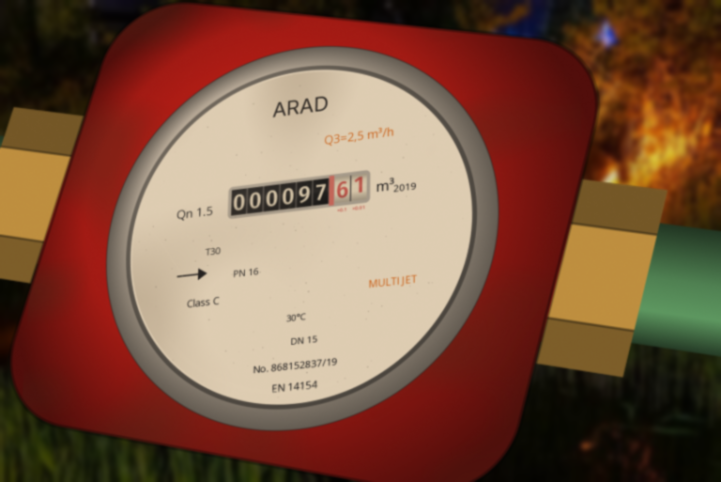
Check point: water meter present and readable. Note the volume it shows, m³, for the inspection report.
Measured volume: 97.61 m³
